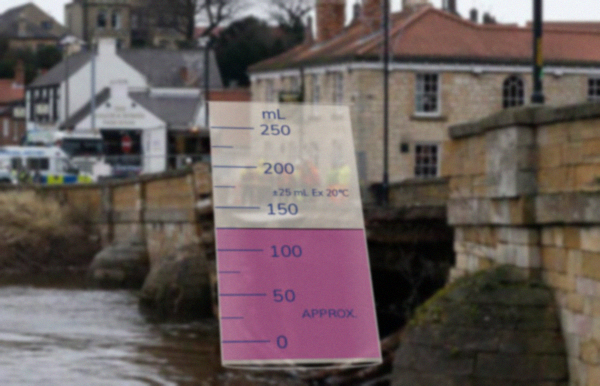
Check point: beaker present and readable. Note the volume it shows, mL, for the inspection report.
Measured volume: 125 mL
